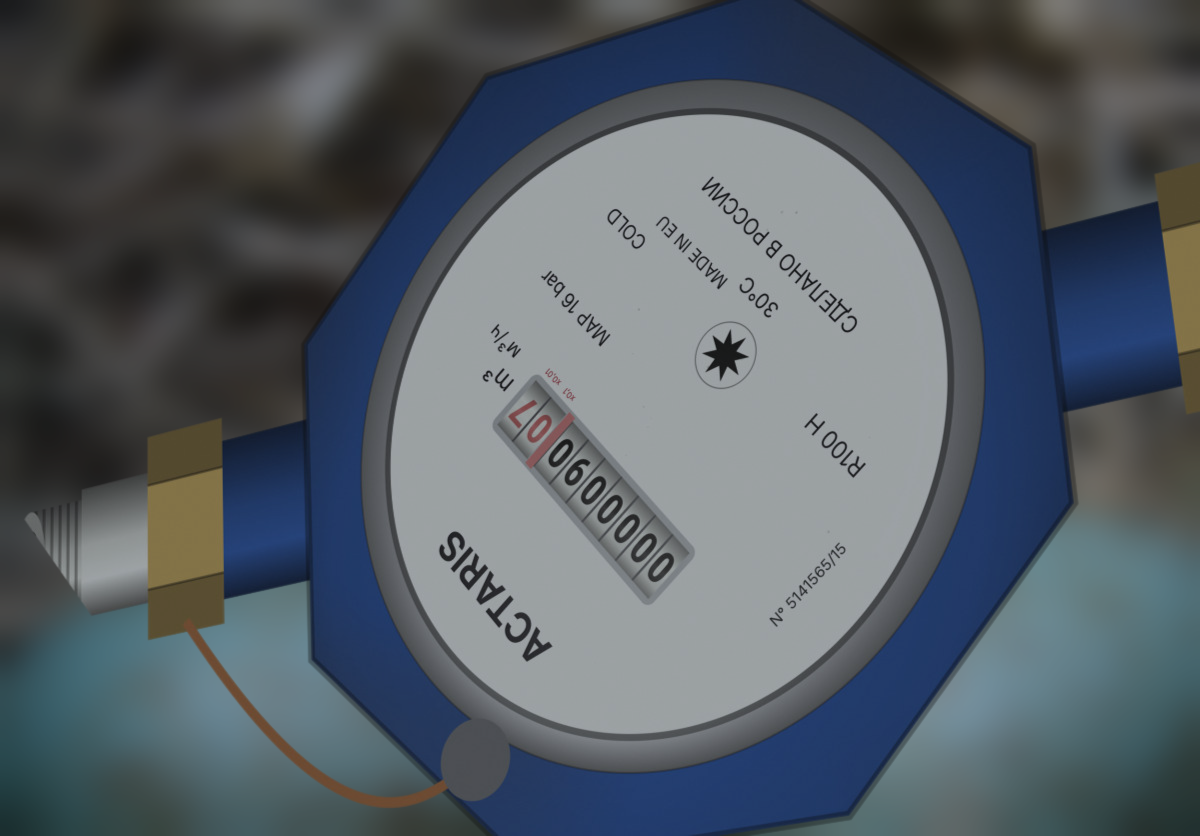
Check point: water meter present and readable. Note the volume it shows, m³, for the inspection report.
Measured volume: 90.07 m³
